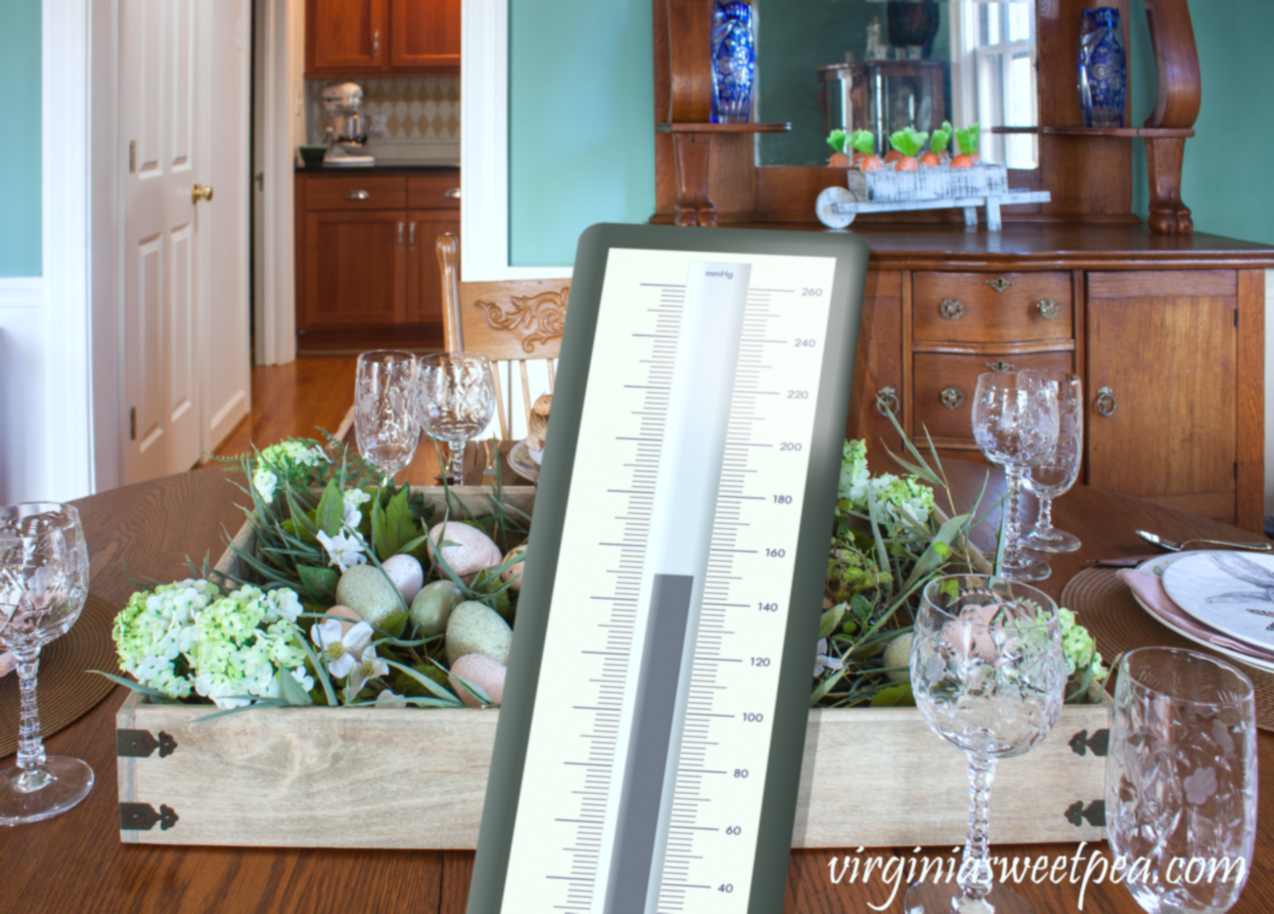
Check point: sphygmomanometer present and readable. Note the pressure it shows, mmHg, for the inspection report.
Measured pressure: 150 mmHg
